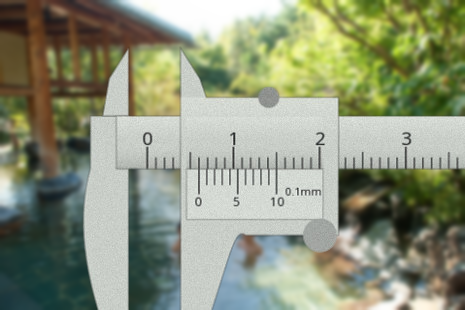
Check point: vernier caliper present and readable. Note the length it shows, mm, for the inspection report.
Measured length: 6.0 mm
